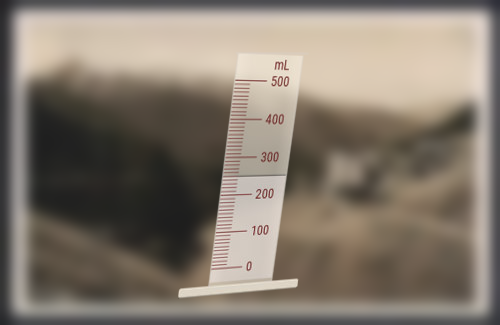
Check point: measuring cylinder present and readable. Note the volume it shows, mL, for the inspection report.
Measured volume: 250 mL
